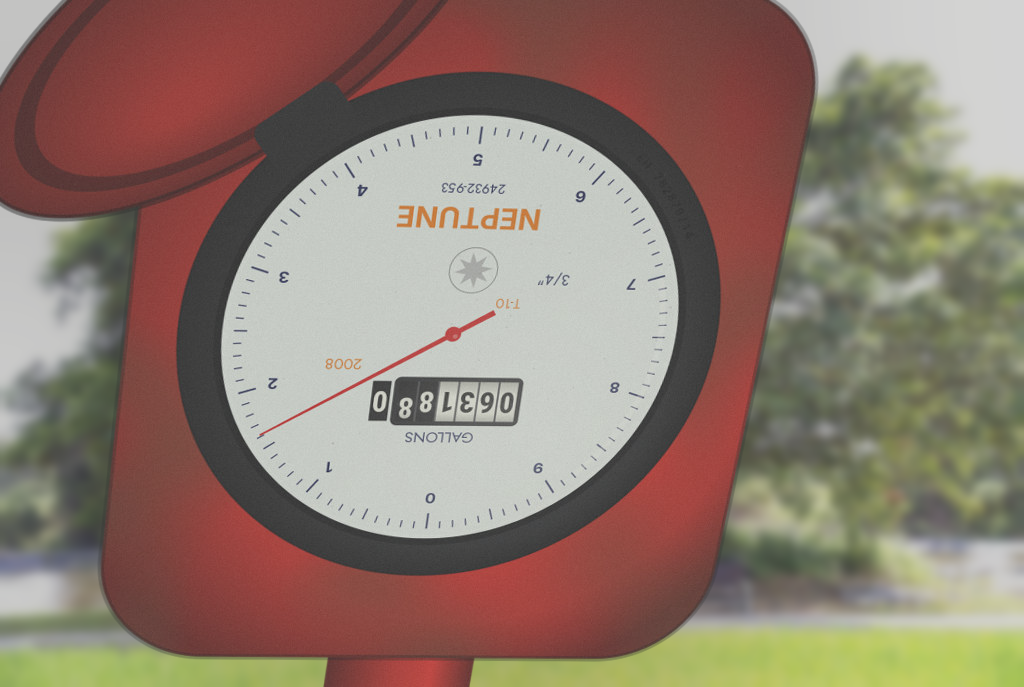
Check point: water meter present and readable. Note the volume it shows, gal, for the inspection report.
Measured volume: 631881.6 gal
